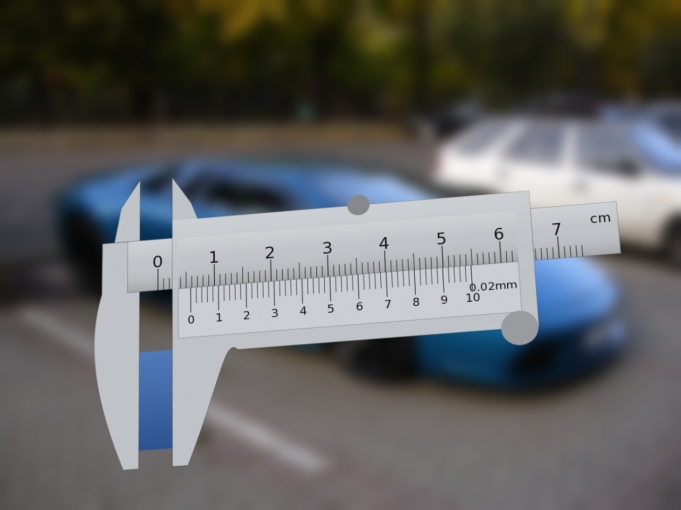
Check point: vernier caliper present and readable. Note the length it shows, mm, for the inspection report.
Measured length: 5.8 mm
